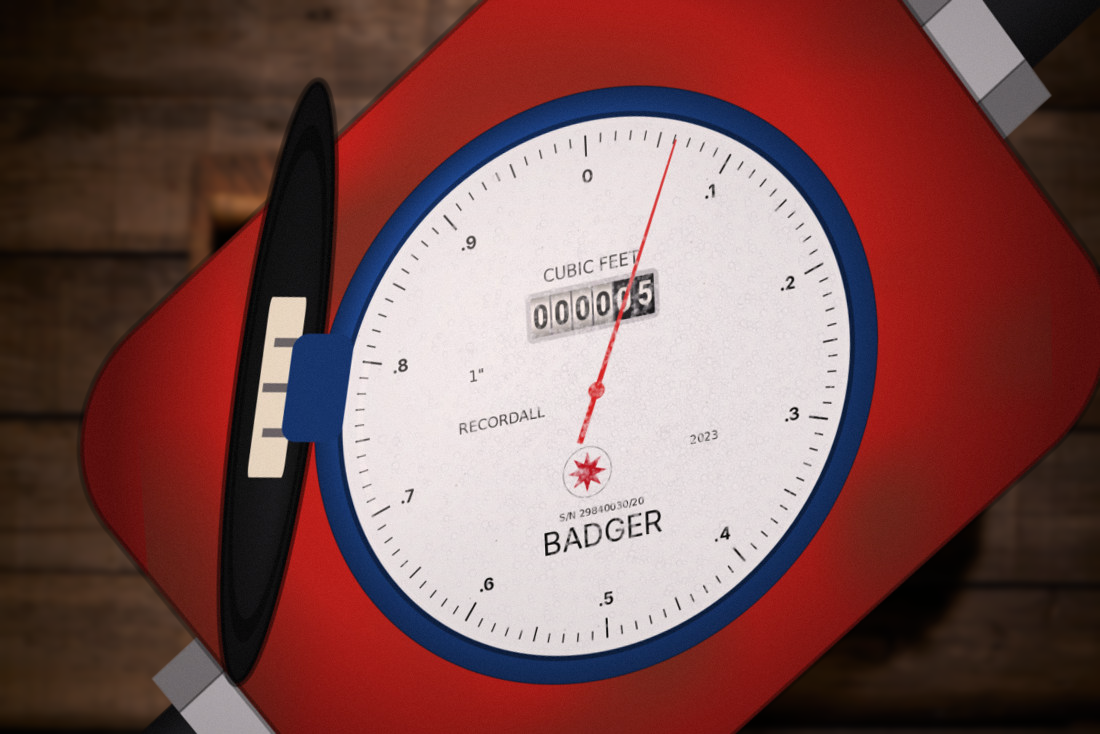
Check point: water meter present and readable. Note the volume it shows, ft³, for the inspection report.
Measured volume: 5.06 ft³
